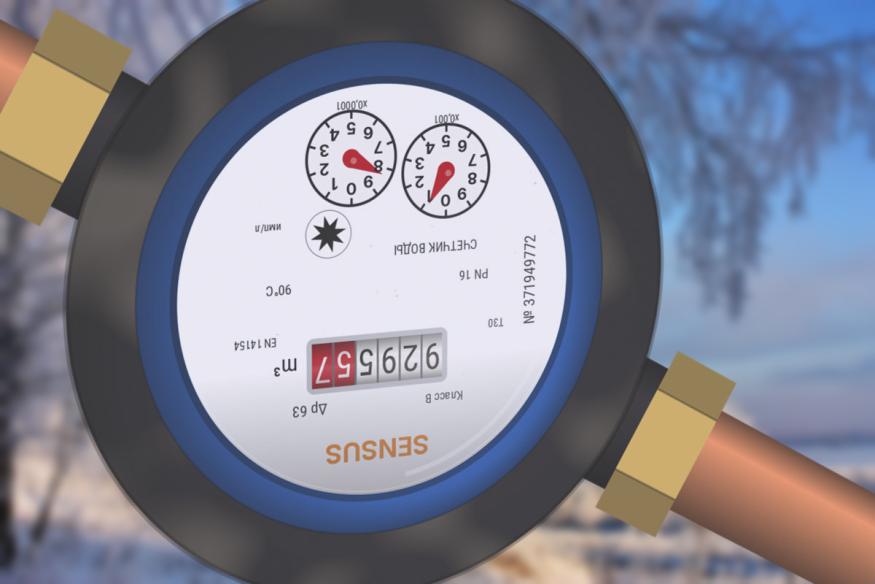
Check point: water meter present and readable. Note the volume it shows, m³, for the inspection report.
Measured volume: 9295.5708 m³
